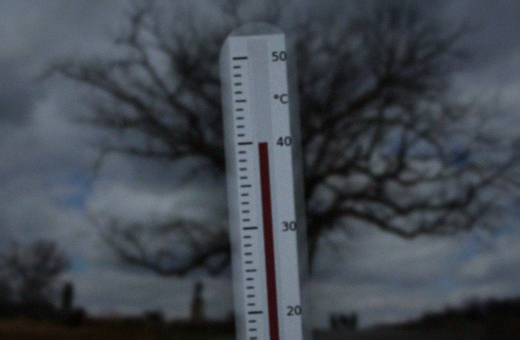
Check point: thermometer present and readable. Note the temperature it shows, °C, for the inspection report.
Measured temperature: 40 °C
